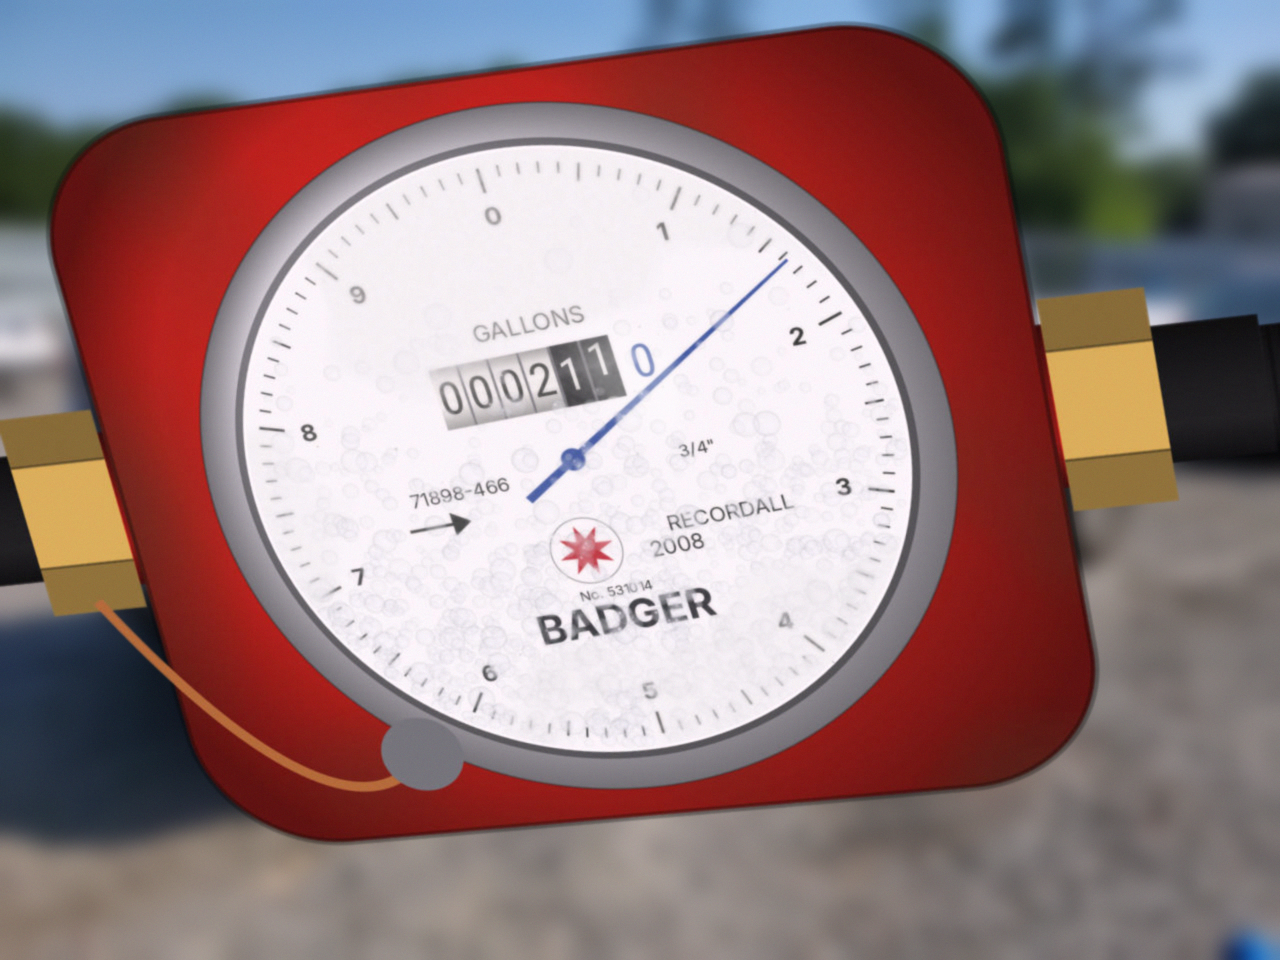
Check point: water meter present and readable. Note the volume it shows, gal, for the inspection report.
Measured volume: 2111.6 gal
